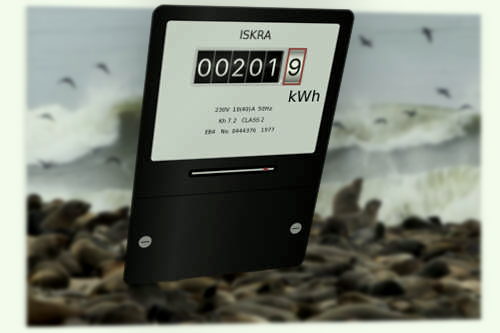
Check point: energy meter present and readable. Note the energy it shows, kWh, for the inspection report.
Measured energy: 201.9 kWh
